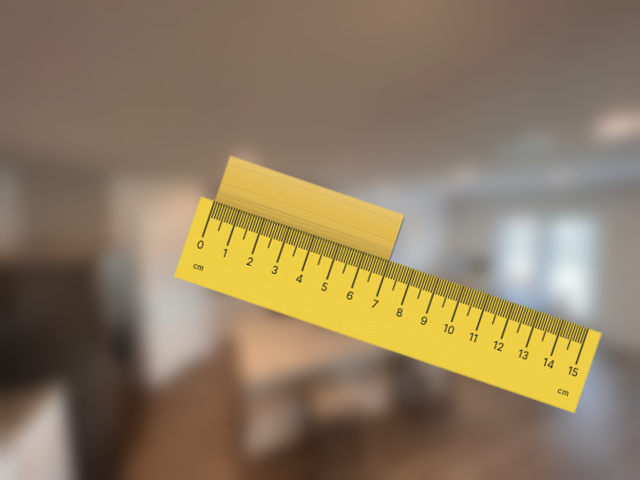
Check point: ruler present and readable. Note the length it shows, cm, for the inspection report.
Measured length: 7 cm
